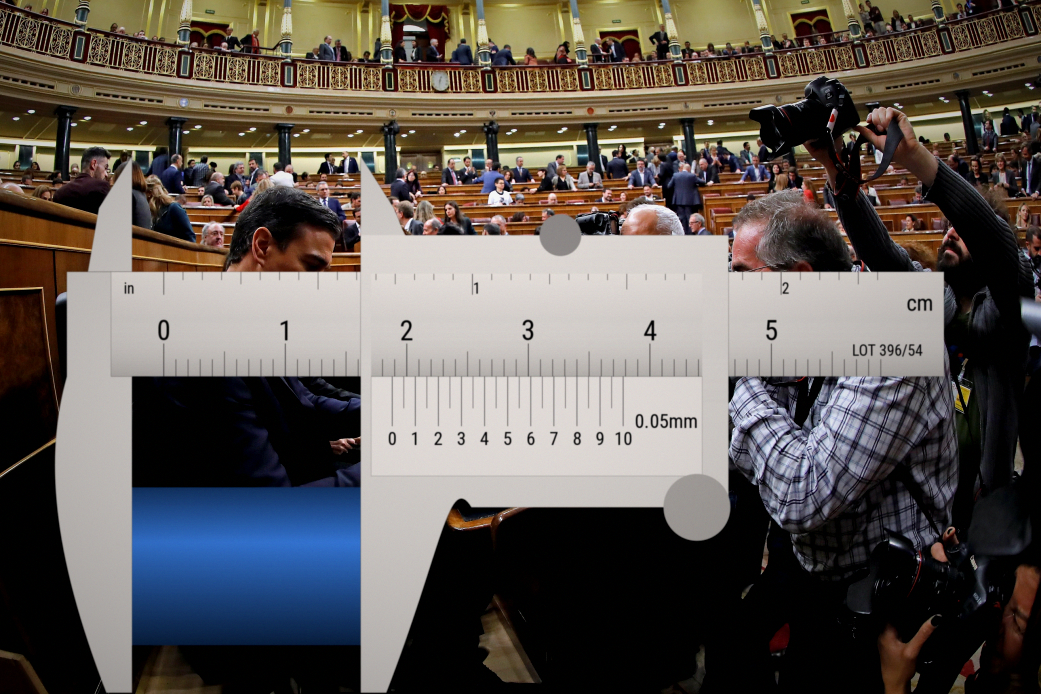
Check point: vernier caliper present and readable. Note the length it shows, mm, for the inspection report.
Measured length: 18.8 mm
